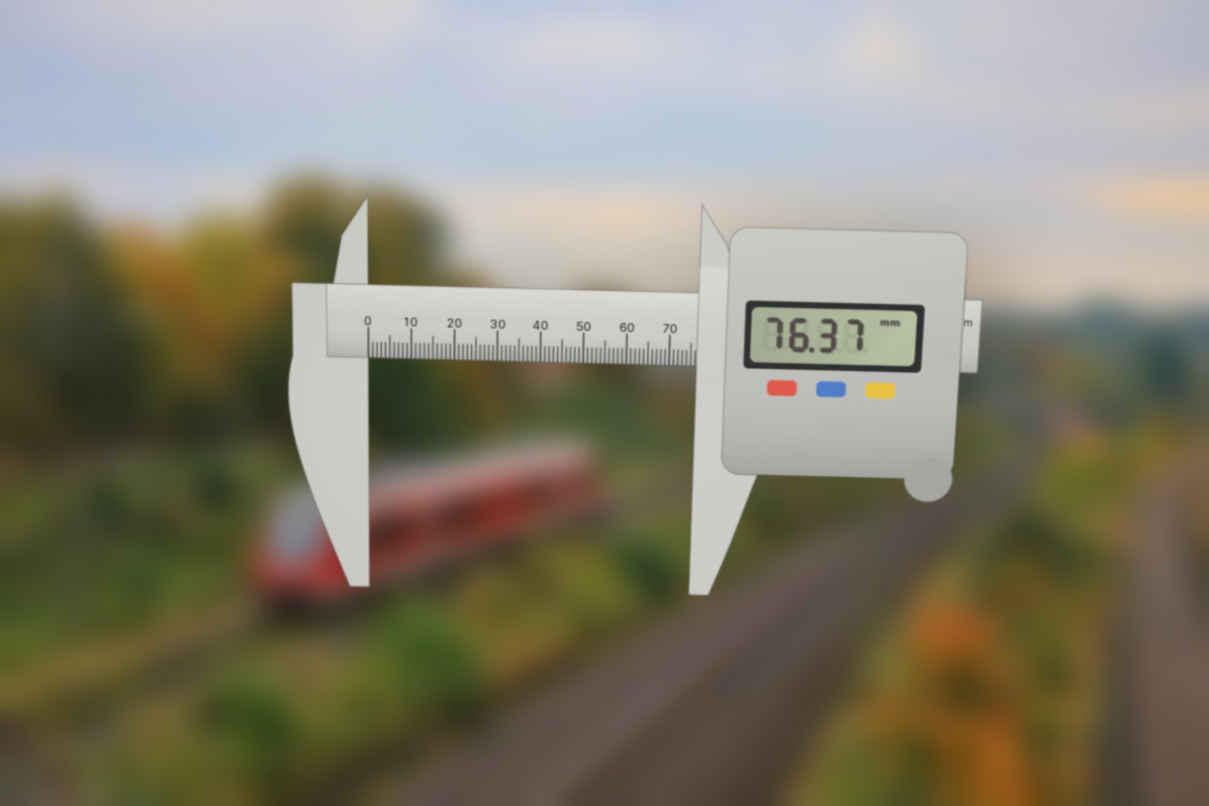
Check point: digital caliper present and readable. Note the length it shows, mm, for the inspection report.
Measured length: 76.37 mm
